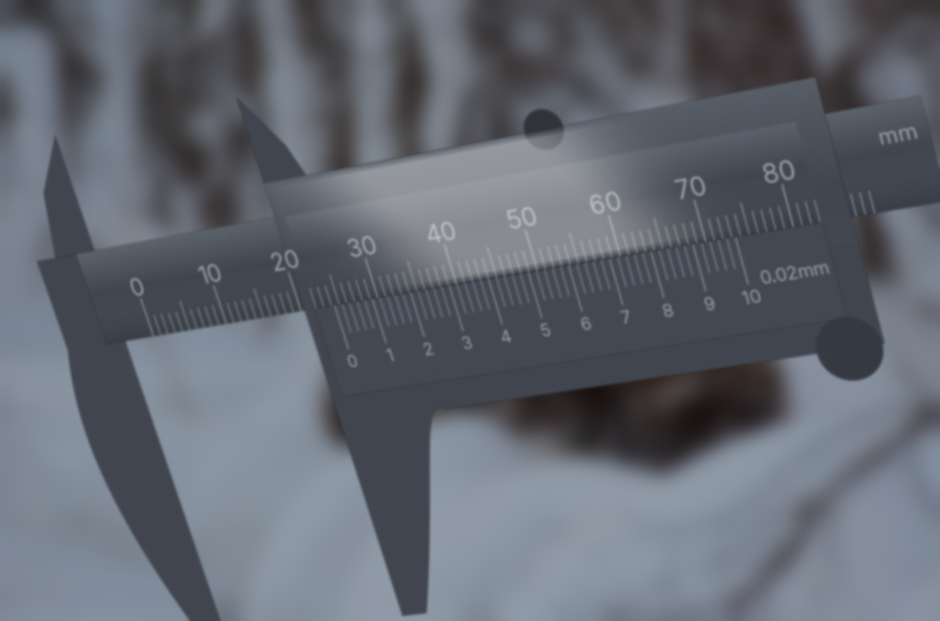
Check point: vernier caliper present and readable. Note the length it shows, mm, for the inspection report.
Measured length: 24.4 mm
